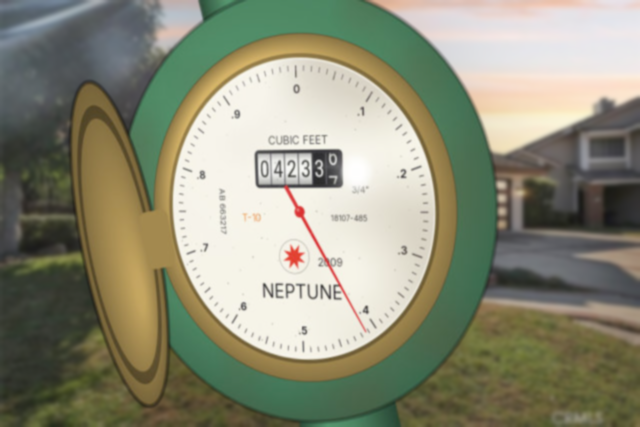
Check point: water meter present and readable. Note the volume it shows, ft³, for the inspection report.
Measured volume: 42336.41 ft³
